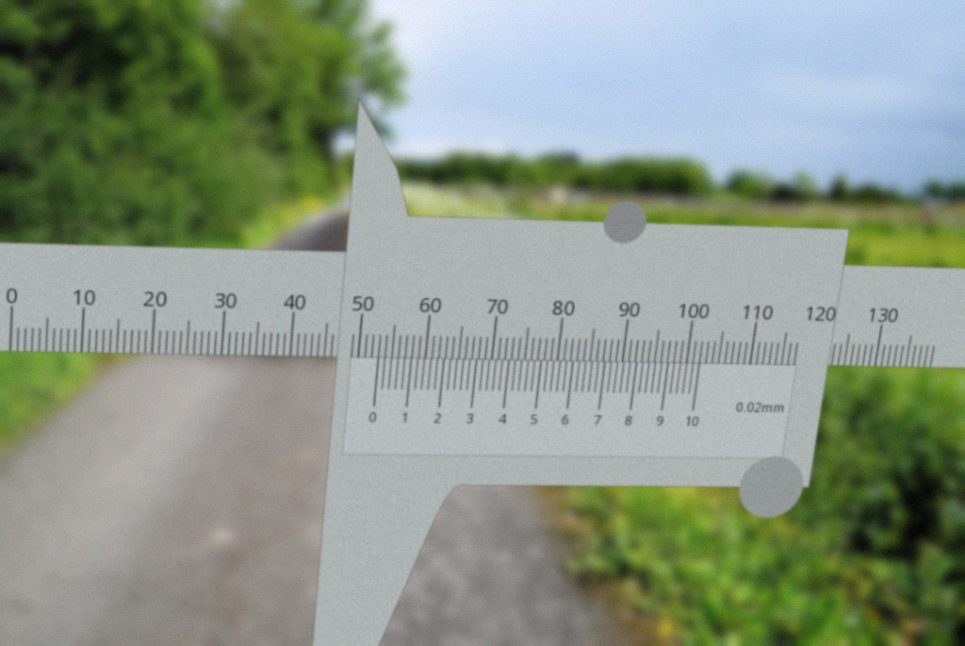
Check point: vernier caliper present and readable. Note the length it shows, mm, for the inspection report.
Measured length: 53.0 mm
